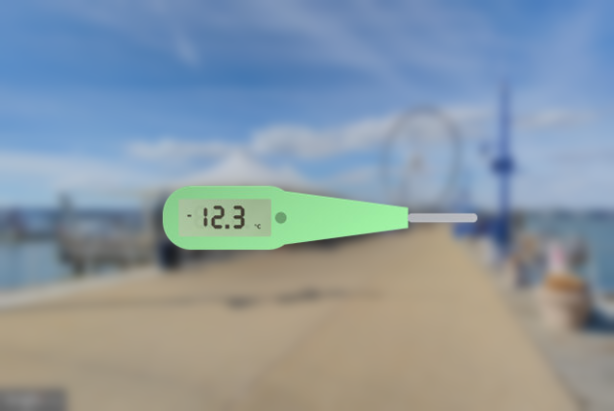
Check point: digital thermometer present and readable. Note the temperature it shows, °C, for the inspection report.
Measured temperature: -12.3 °C
